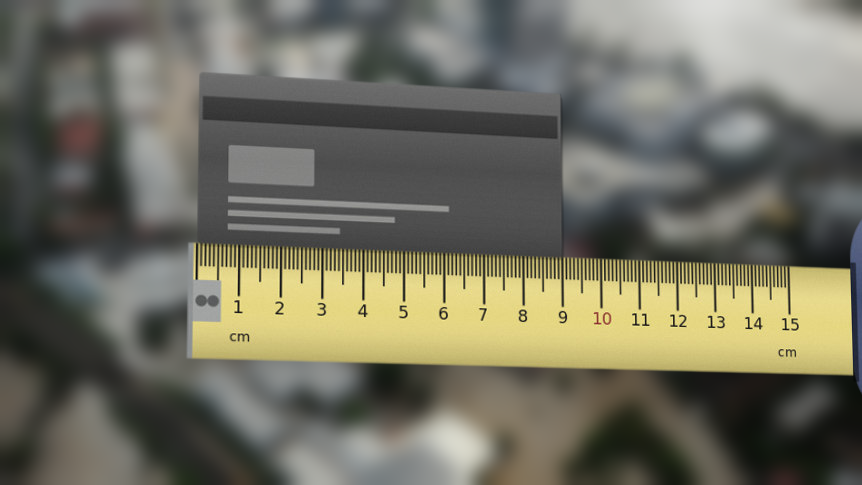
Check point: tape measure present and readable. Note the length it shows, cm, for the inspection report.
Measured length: 9 cm
